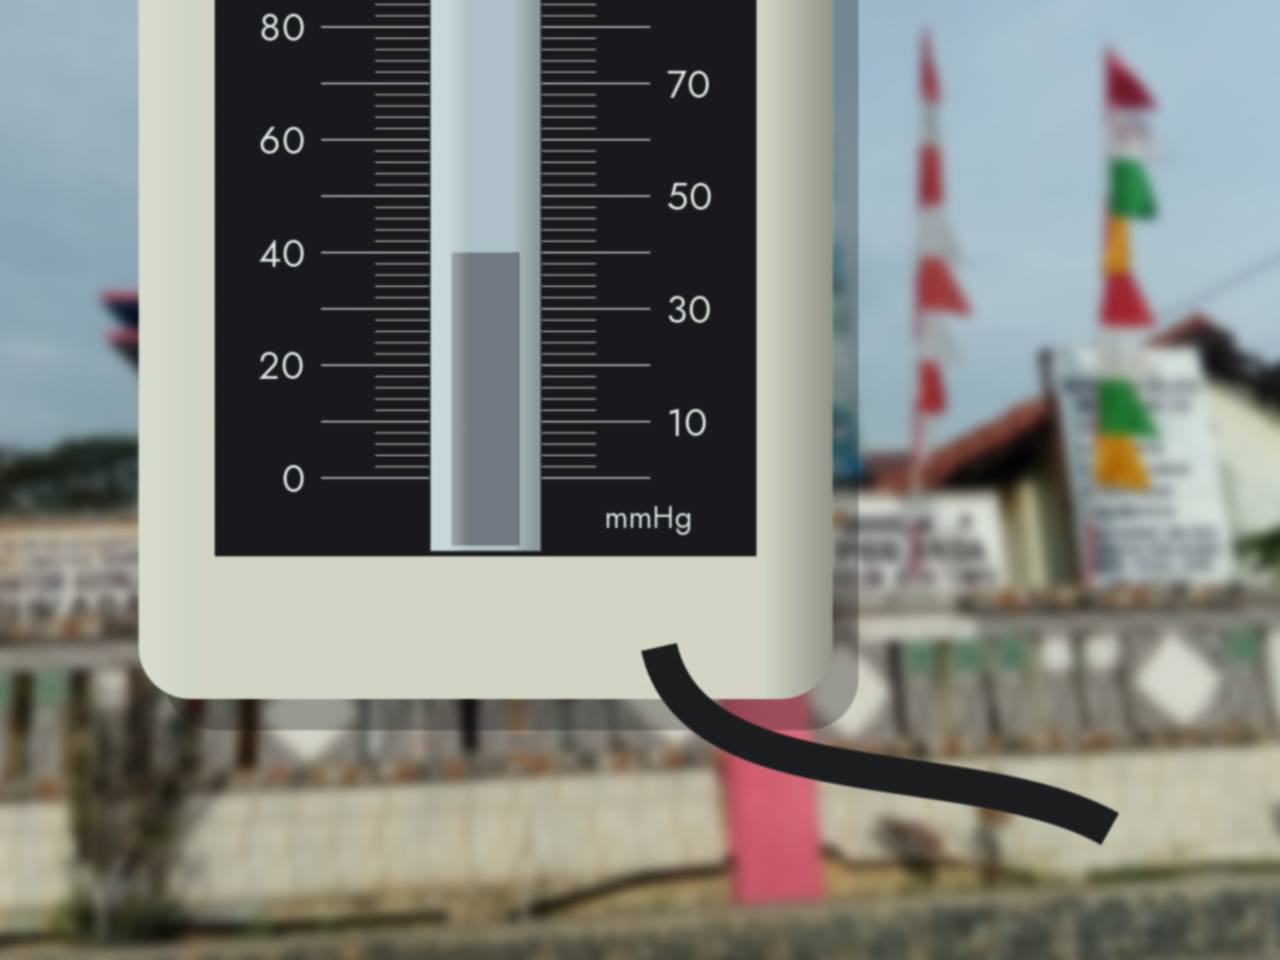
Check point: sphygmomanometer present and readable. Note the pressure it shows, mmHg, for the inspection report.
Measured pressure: 40 mmHg
